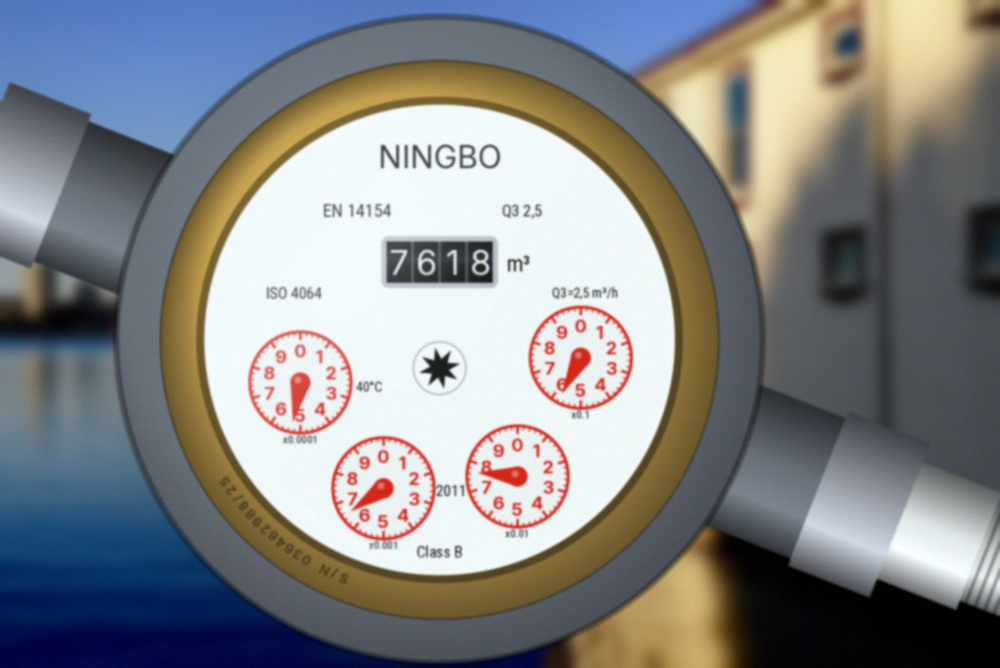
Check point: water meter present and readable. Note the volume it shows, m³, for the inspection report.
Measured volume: 7618.5765 m³
